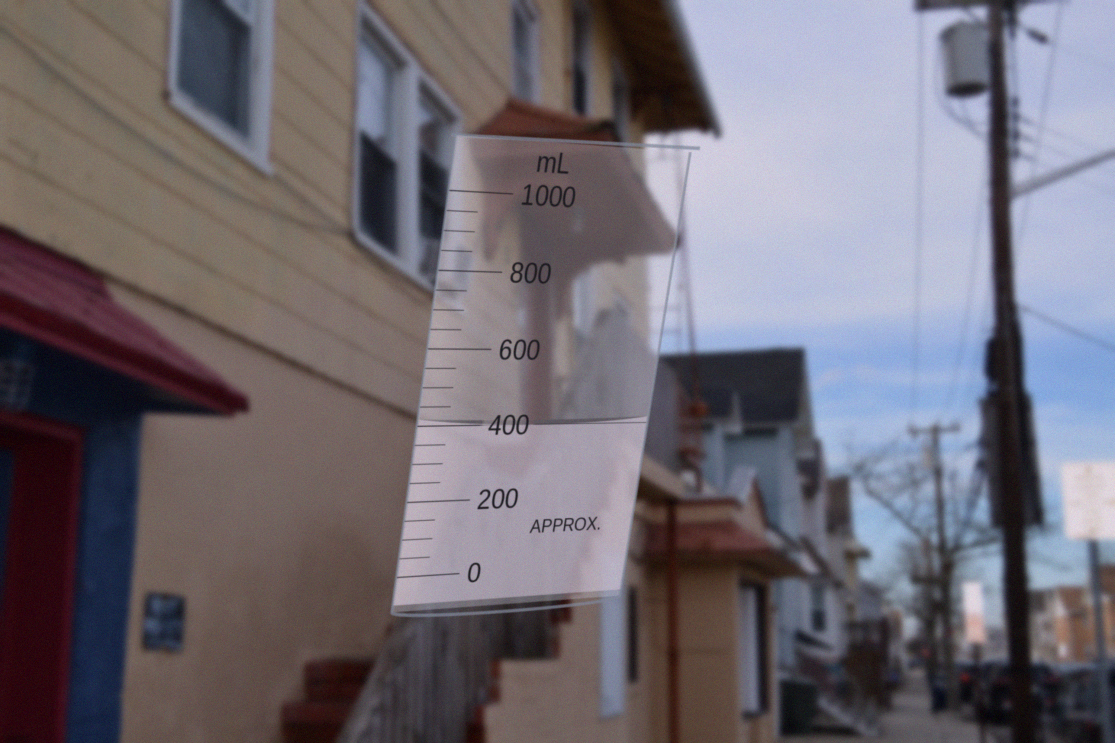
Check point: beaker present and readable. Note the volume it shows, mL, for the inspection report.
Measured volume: 400 mL
